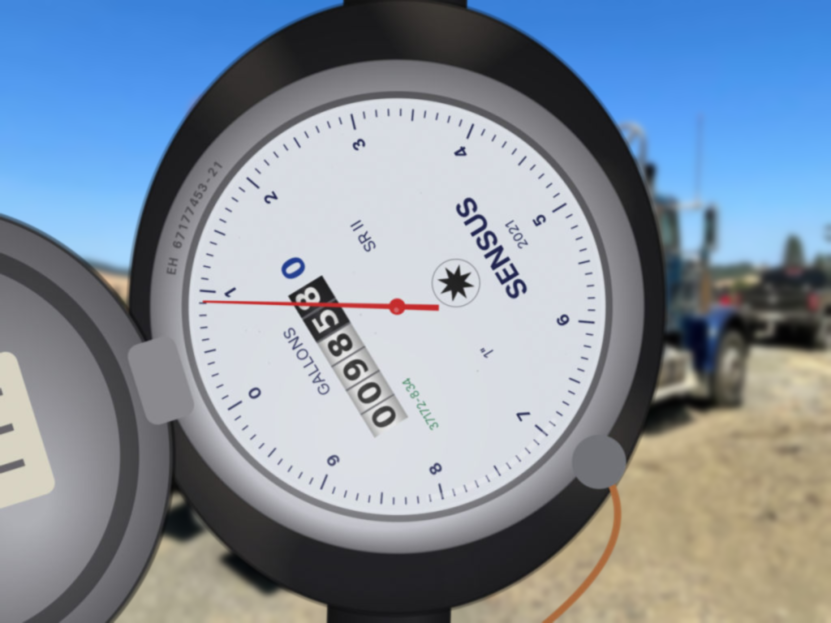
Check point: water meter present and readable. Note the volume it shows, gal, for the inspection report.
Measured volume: 98580.9 gal
